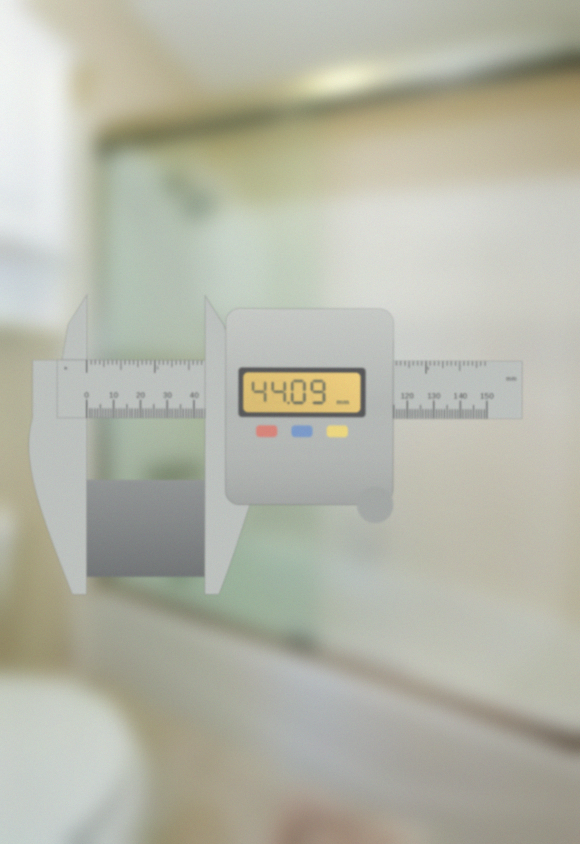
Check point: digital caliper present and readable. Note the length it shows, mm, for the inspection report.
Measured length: 44.09 mm
